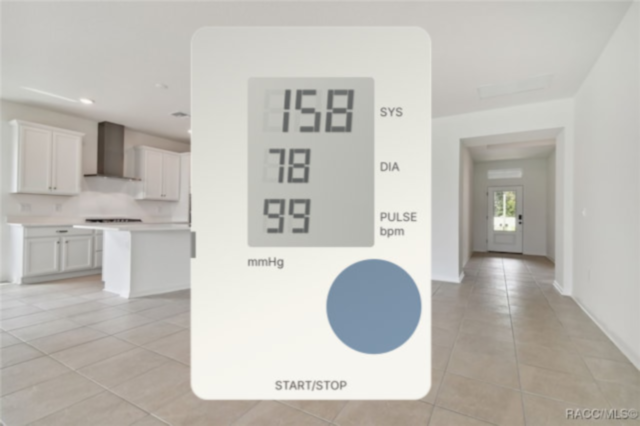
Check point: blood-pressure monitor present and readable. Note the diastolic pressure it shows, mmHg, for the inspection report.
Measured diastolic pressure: 78 mmHg
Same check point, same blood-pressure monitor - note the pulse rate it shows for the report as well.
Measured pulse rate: 99 bpm
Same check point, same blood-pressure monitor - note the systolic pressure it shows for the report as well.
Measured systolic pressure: 158 mmHg
